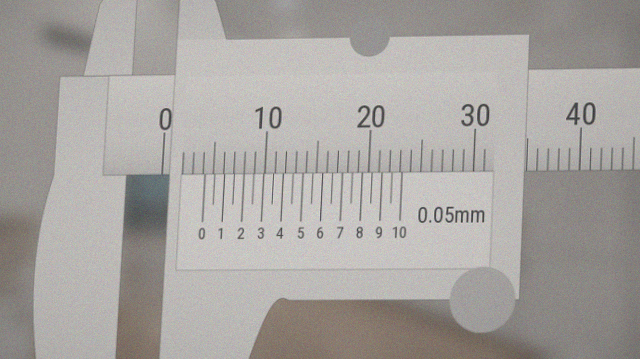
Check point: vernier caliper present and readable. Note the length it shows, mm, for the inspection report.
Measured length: 4.2 mm
